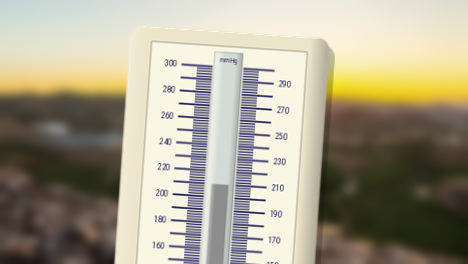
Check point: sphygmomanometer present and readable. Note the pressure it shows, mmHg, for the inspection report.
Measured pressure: 210 mmHg
